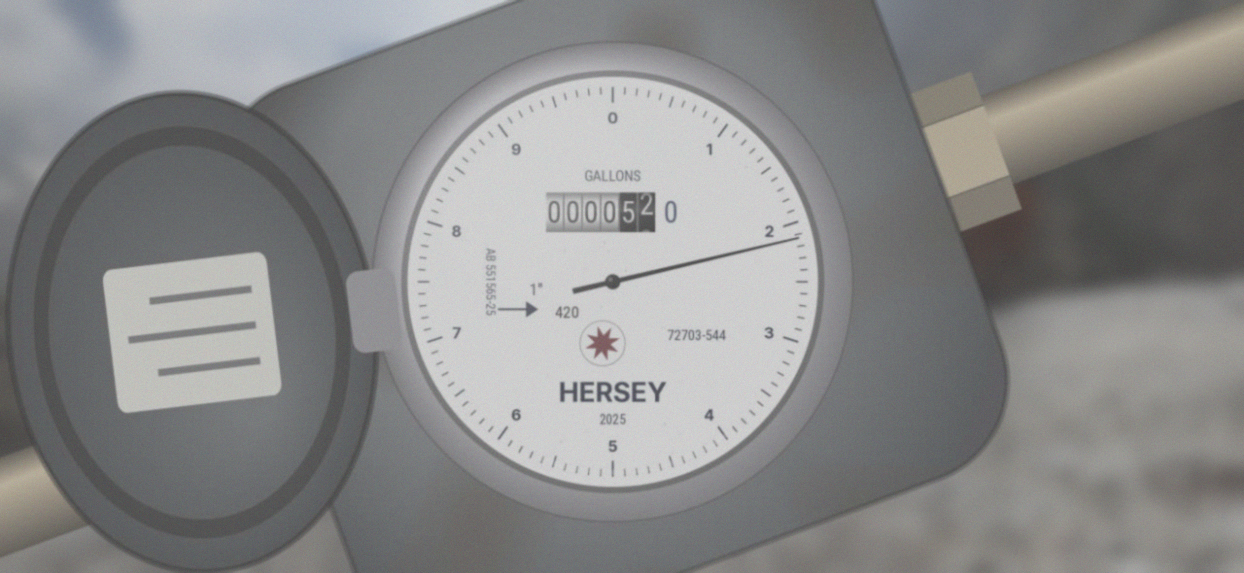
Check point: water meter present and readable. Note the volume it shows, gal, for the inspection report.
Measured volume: 522.1 gal
